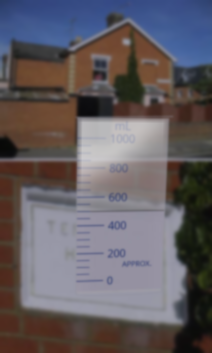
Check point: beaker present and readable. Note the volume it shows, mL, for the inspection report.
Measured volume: 500 mL
